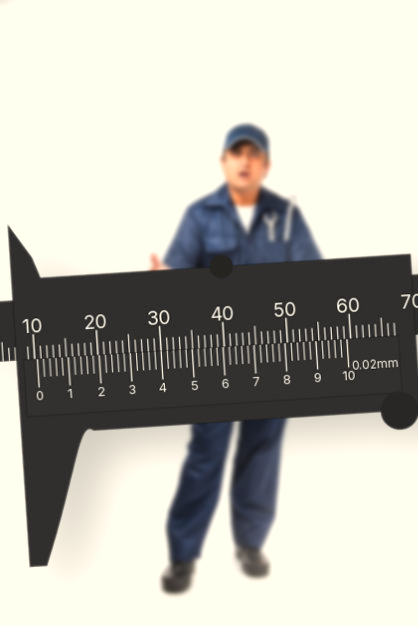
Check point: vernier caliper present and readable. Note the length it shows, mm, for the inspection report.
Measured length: 10.4 mm
